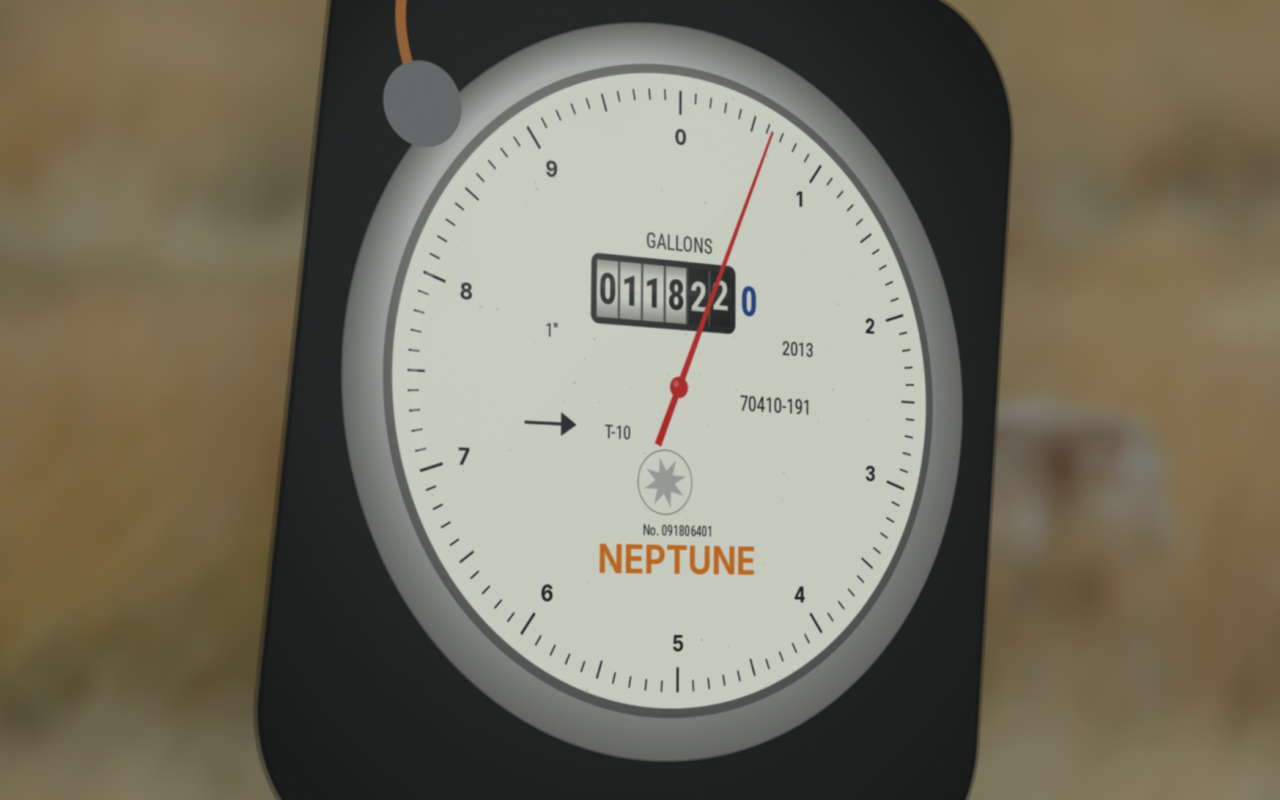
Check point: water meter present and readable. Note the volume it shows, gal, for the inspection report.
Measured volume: 118220.6 gal
